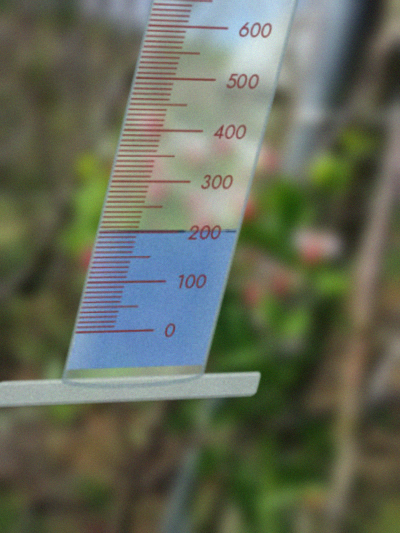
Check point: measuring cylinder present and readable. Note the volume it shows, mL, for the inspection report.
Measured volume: 200 mL
